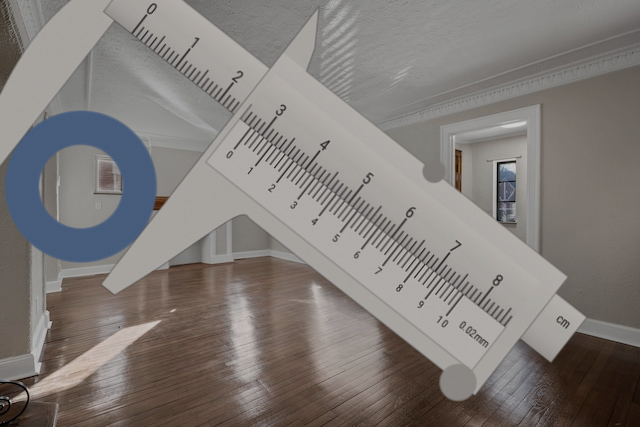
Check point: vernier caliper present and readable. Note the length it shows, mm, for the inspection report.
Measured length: 27.6 mm
